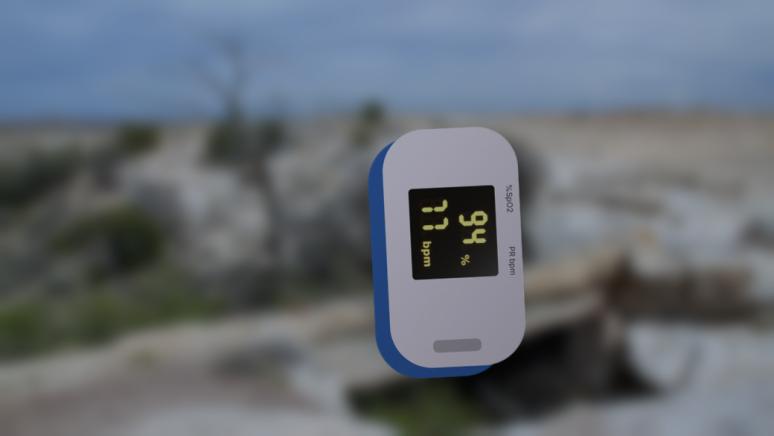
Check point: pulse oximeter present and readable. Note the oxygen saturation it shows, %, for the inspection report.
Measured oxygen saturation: 94 %
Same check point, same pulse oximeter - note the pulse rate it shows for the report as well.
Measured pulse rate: 77 bpm
